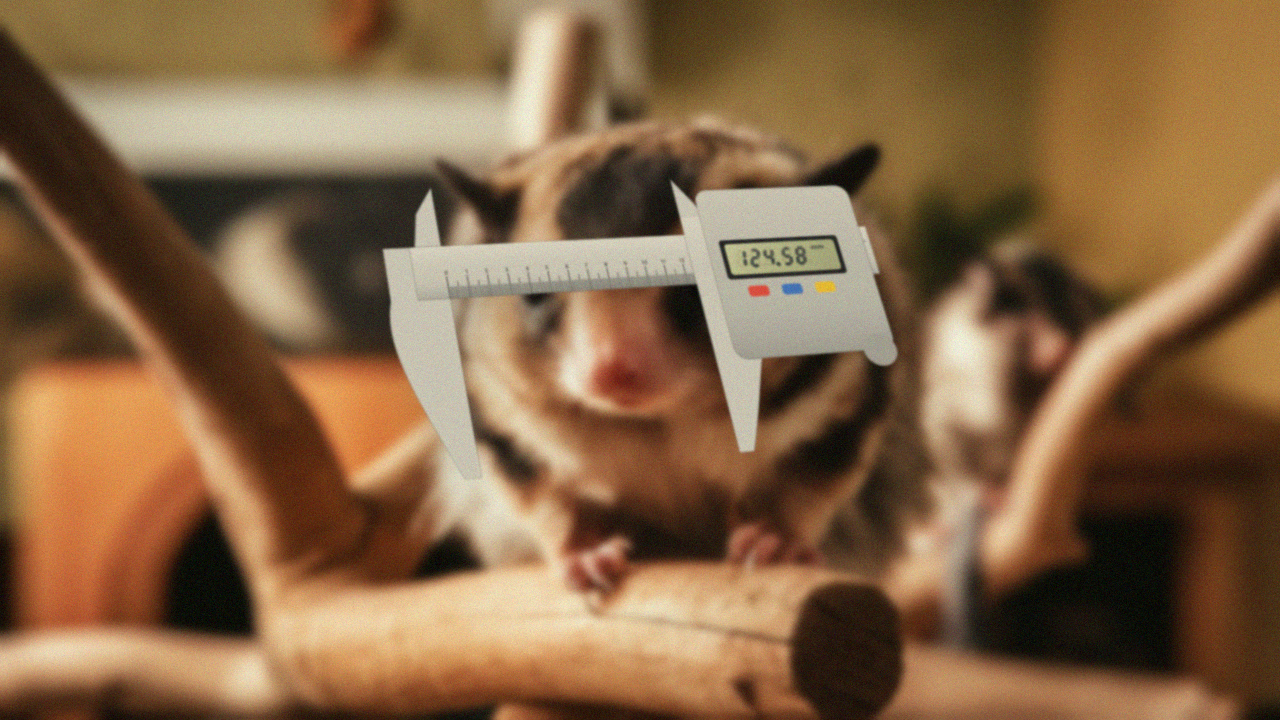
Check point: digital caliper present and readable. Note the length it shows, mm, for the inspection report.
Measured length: 124.58 mm
